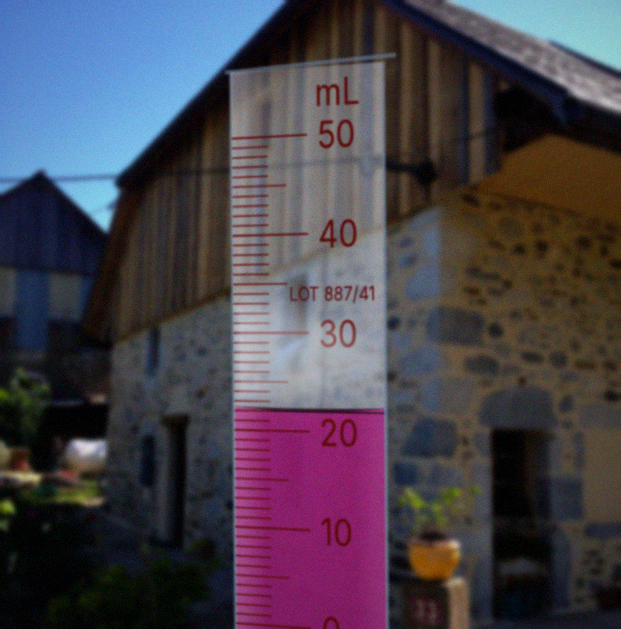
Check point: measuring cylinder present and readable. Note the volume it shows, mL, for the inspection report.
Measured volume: 22 mL
